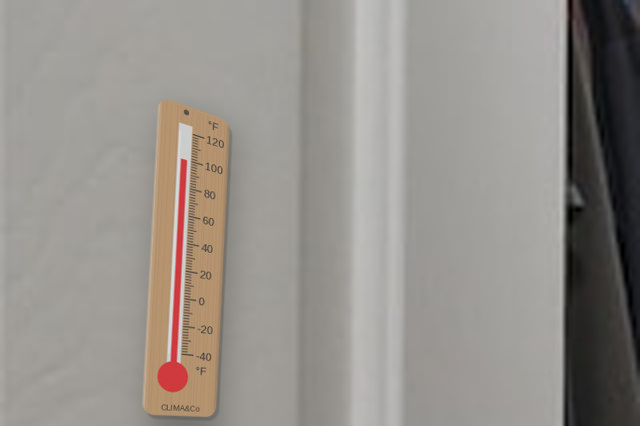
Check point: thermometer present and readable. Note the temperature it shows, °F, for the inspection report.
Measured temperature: 100 °F
